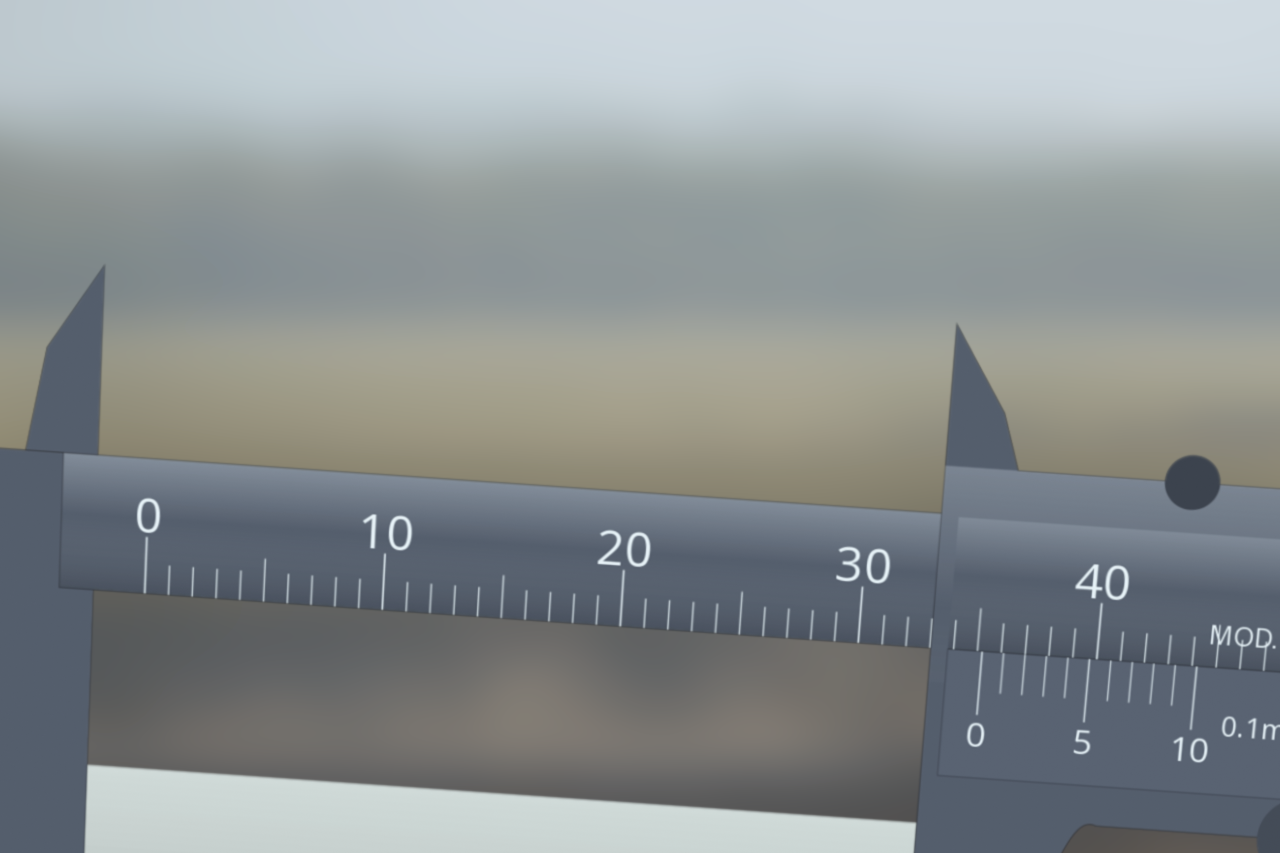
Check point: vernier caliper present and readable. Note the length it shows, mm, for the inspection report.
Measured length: 35.2 mm
